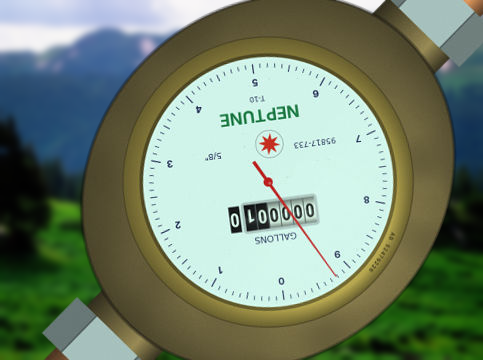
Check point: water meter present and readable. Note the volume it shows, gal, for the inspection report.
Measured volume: 9.2 gal
